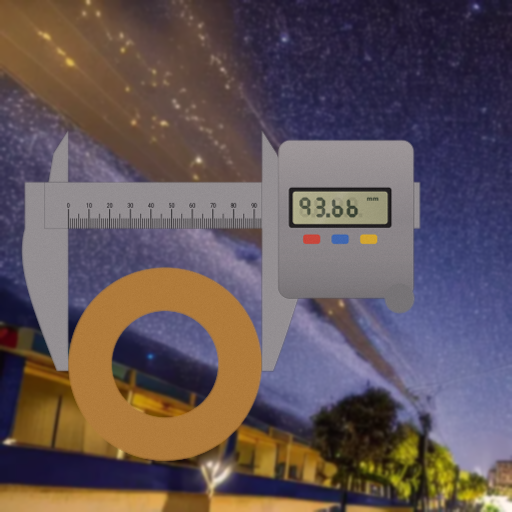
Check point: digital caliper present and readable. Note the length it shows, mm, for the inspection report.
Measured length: 93.66 mm
